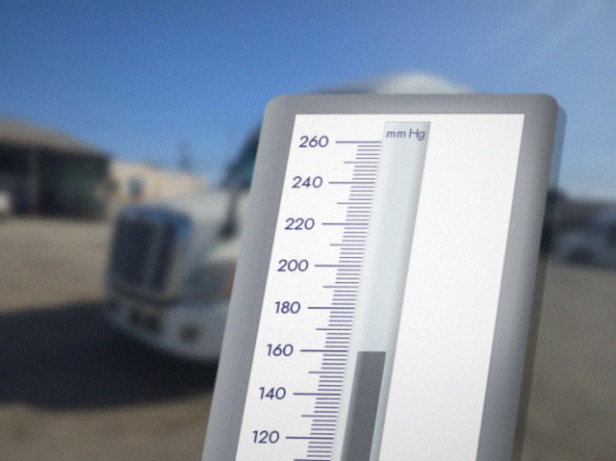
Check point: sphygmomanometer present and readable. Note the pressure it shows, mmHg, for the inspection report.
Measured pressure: 160 mmHg
